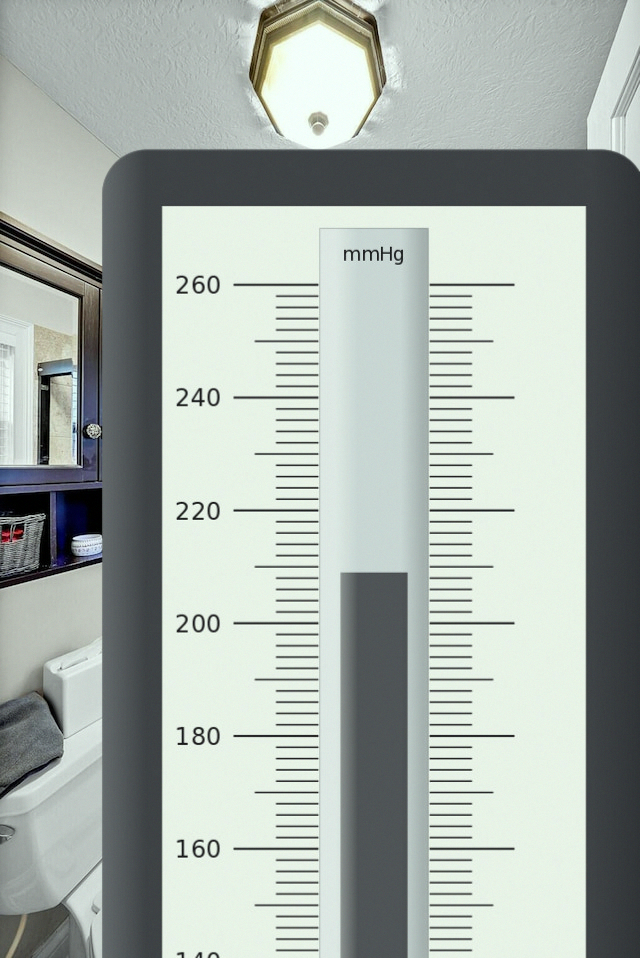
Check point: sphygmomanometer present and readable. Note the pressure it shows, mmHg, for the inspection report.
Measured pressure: 209 mmHg
